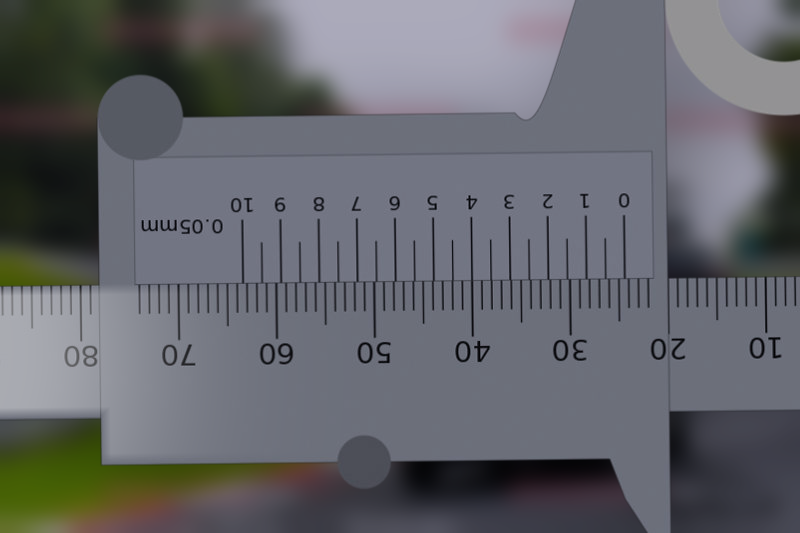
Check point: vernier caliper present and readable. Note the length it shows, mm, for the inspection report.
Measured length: 24.4 mm
